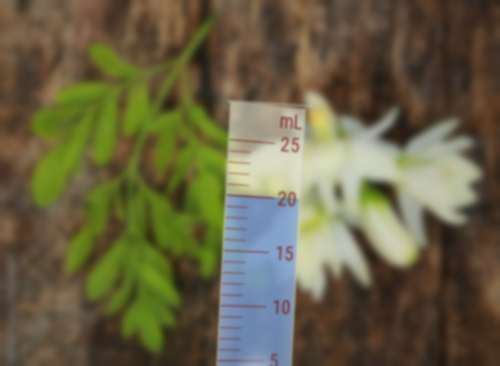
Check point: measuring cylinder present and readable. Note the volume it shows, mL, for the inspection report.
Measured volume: 20 mL
